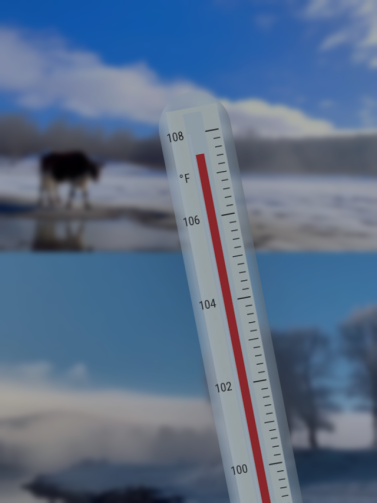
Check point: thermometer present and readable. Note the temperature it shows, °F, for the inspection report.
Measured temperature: 107.5 °F
